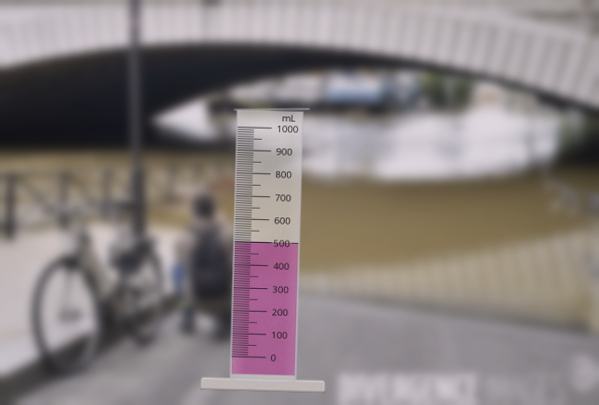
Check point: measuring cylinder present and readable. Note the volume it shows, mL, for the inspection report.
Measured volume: 500 mL
